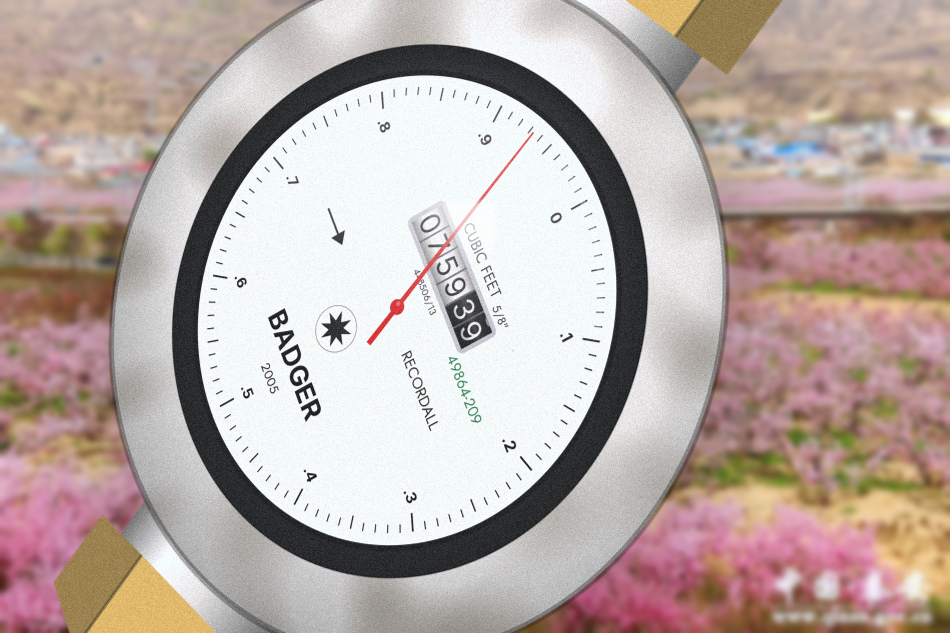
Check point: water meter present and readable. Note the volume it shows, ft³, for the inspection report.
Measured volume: 75938.93 ft³
